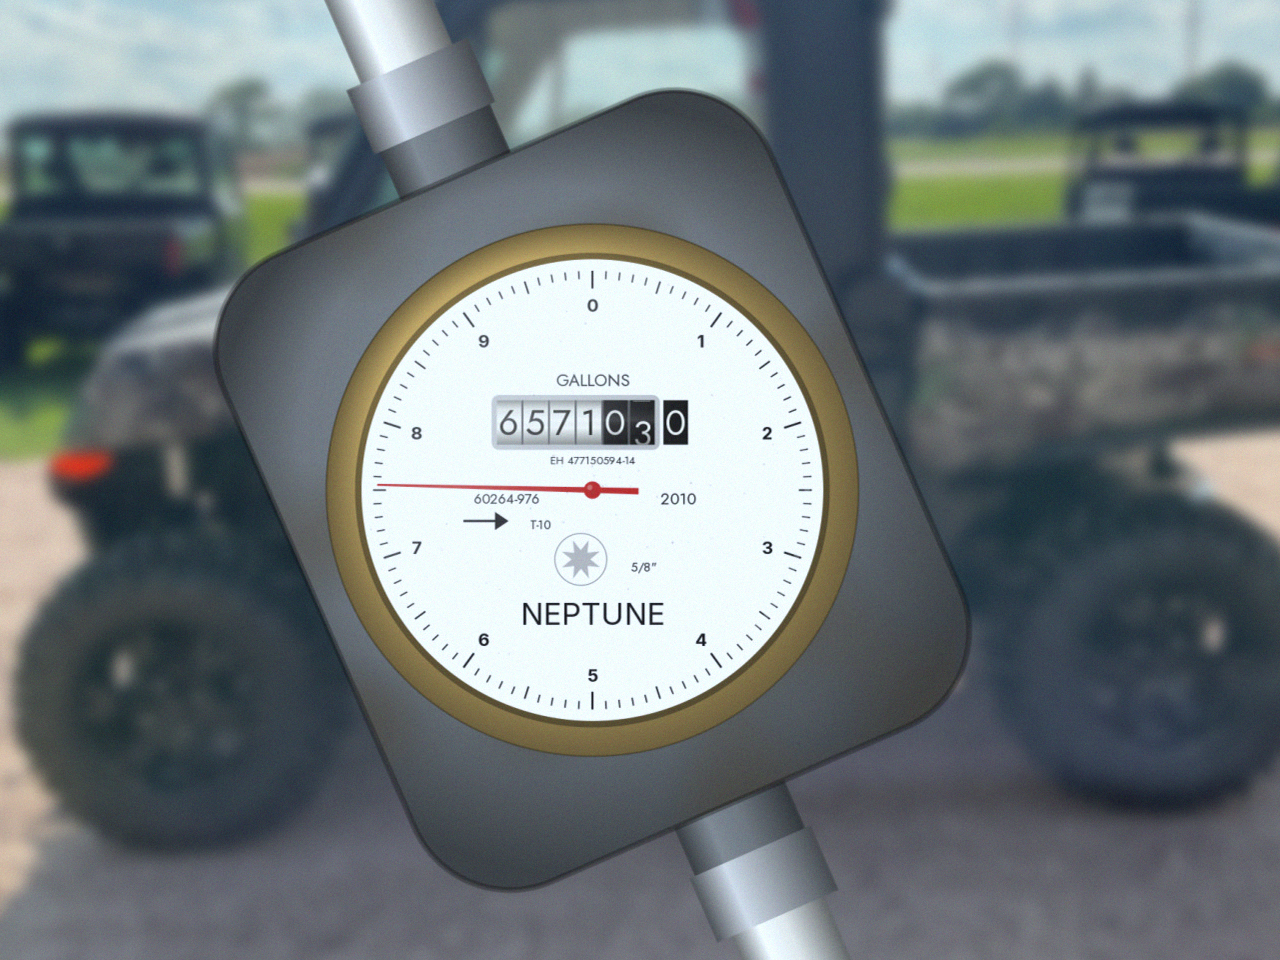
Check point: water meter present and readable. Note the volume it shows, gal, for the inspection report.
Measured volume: 6571027.5 gal
